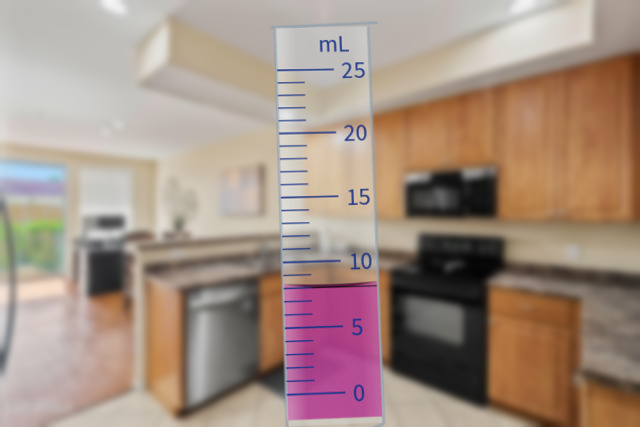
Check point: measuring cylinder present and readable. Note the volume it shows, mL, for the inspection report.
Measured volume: 8 mL
